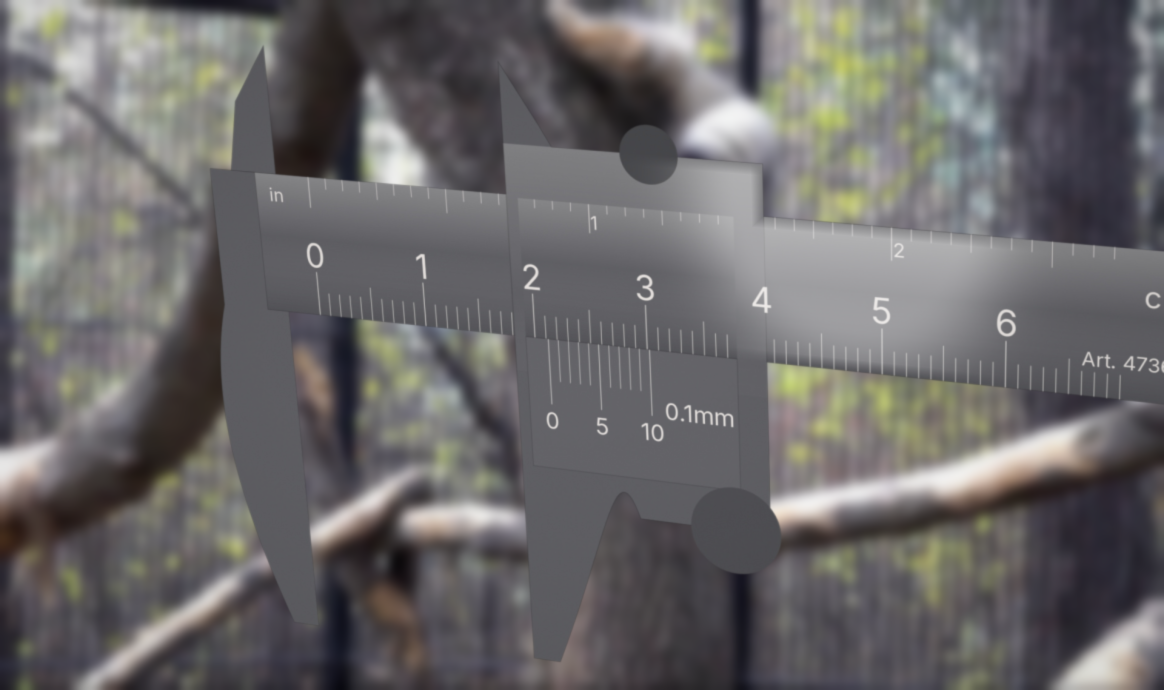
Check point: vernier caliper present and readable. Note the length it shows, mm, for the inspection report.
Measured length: 21.2 mm
